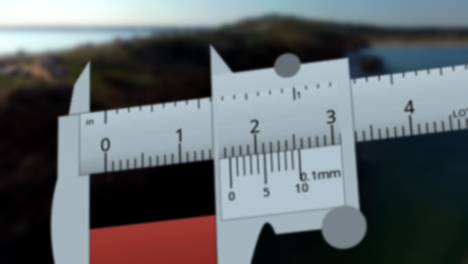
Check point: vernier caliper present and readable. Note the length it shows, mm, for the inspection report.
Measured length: 16.6 mm
